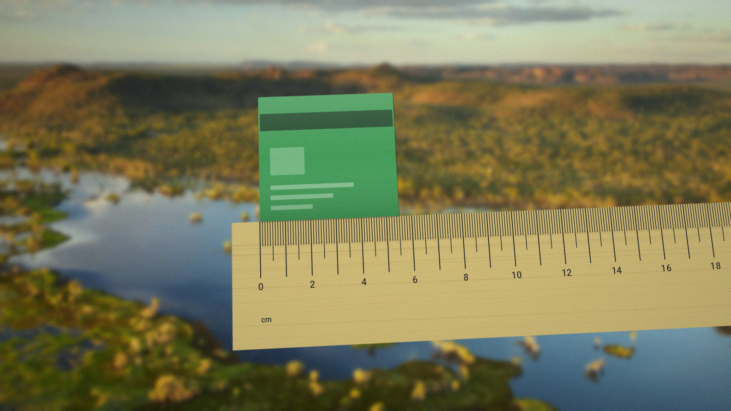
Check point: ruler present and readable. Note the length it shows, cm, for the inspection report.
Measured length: 5.5 cm
